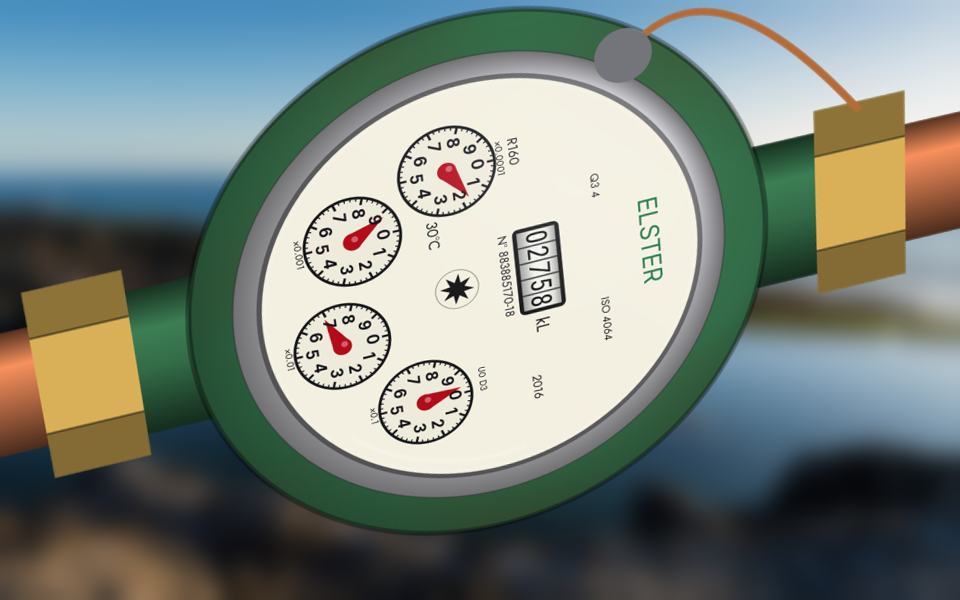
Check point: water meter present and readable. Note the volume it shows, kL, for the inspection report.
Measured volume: 2757.9691 kL
